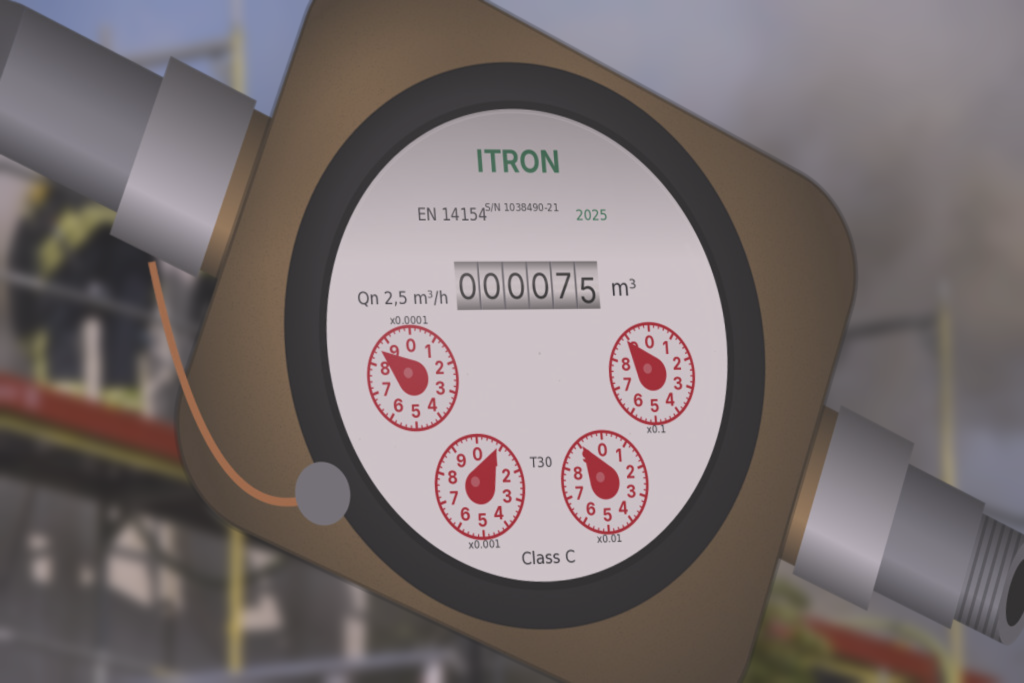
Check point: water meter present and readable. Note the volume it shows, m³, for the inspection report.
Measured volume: 74.8908 m³
